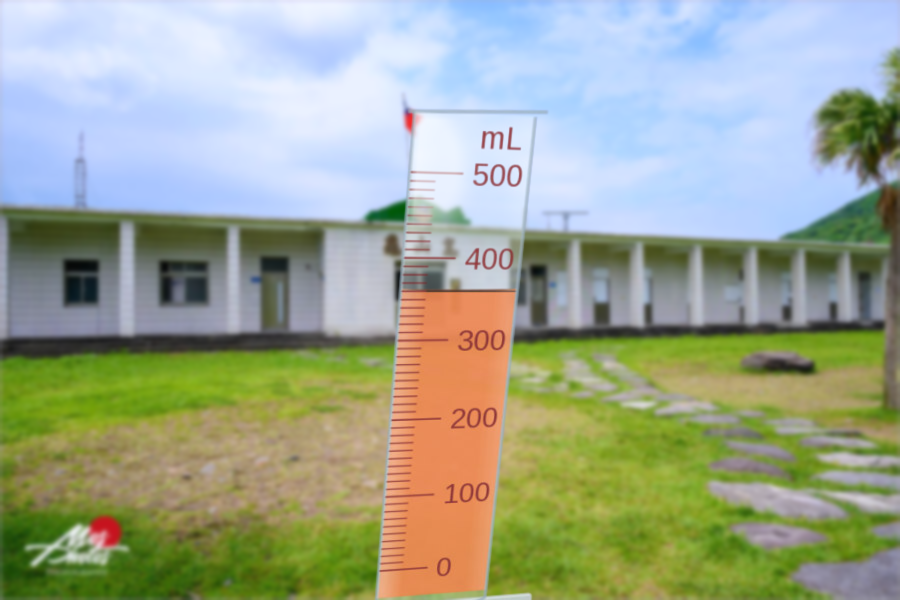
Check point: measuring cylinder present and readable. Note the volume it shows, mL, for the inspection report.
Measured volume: 360 mL
